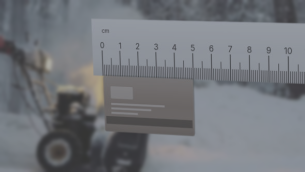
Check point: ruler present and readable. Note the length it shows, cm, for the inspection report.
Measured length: 5 cm
